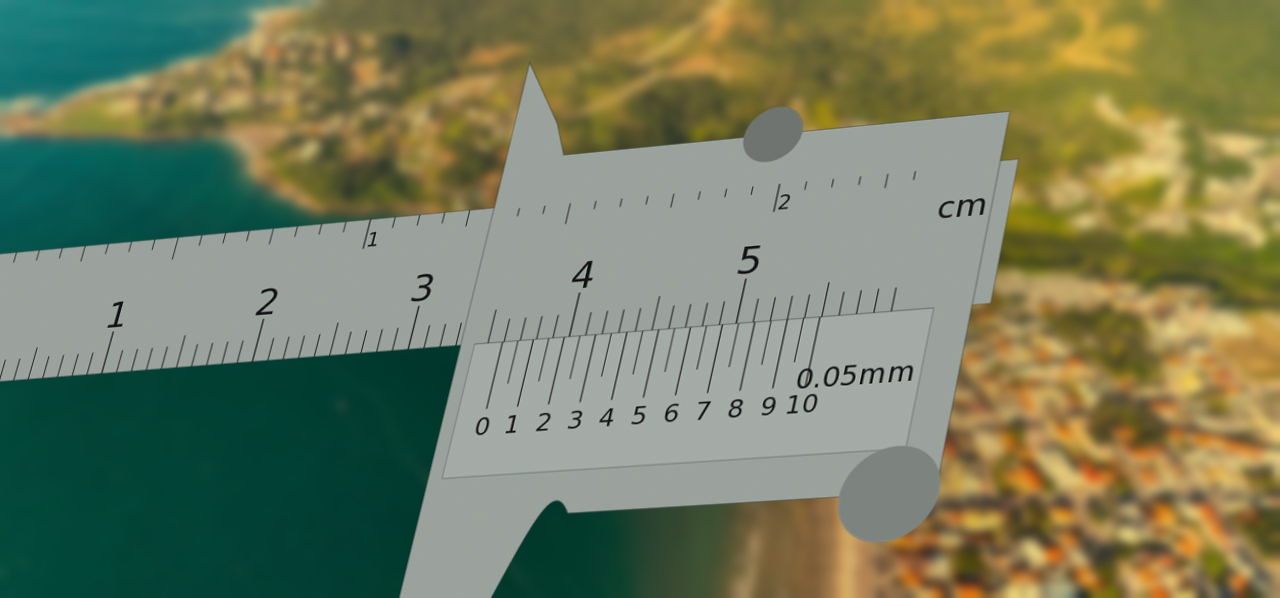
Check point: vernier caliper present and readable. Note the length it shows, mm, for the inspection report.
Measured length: 35.9 mm
